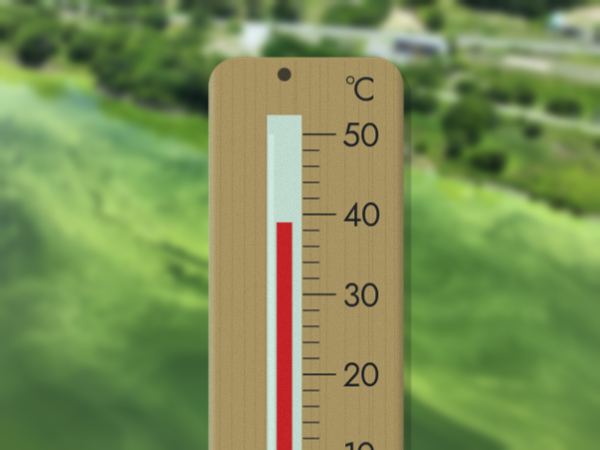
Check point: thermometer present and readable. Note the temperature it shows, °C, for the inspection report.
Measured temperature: 39 °C
